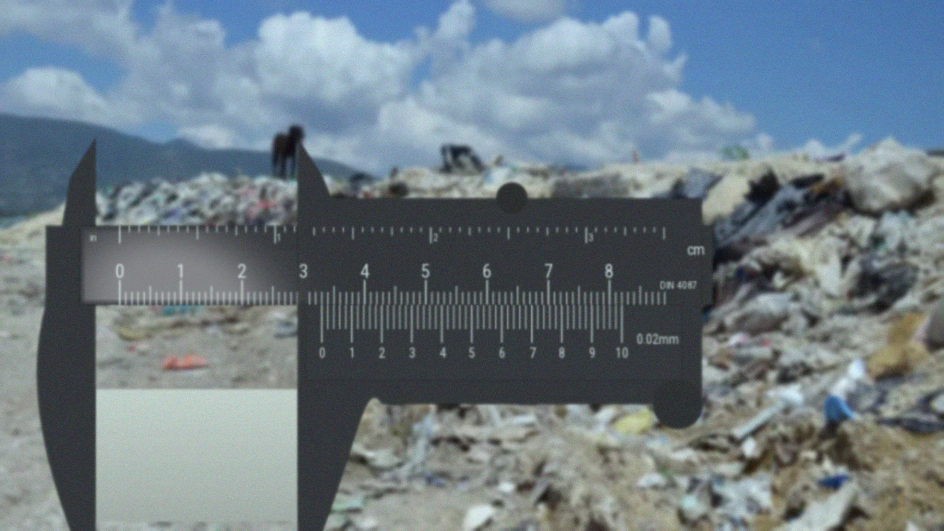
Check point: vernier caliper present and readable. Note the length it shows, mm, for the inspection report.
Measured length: 33.0 mm
